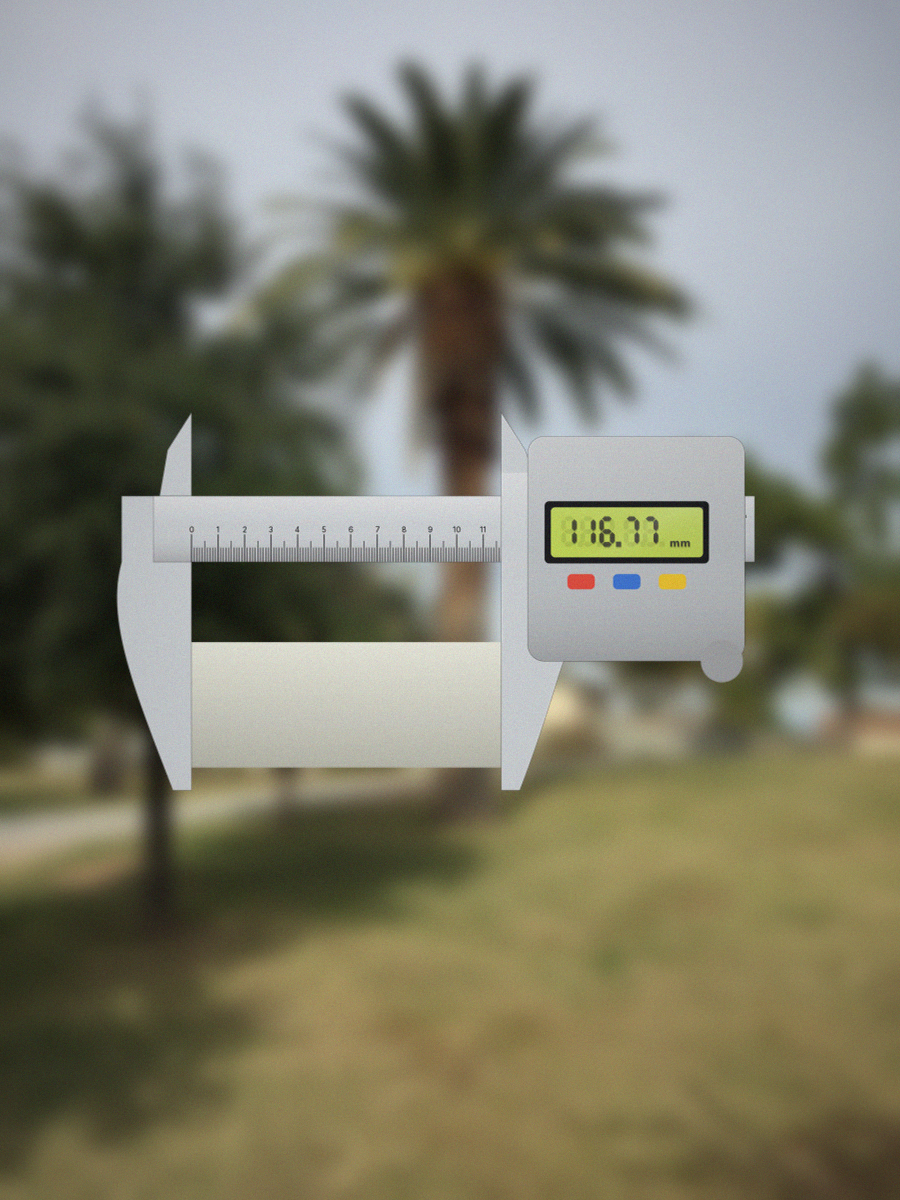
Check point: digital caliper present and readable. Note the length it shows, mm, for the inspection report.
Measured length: 116.77 mm
